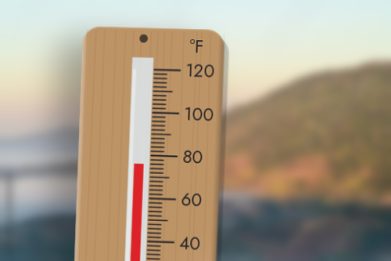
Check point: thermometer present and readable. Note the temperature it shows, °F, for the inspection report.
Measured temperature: 76 °F
